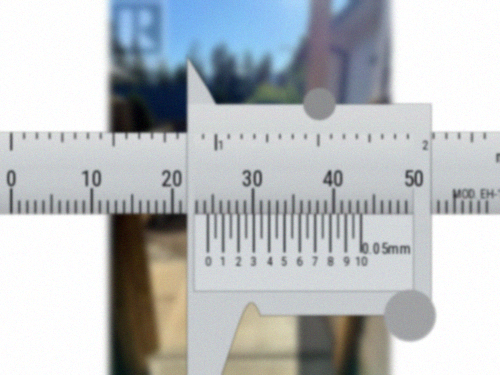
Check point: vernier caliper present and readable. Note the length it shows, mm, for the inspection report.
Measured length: 24.4 mm
